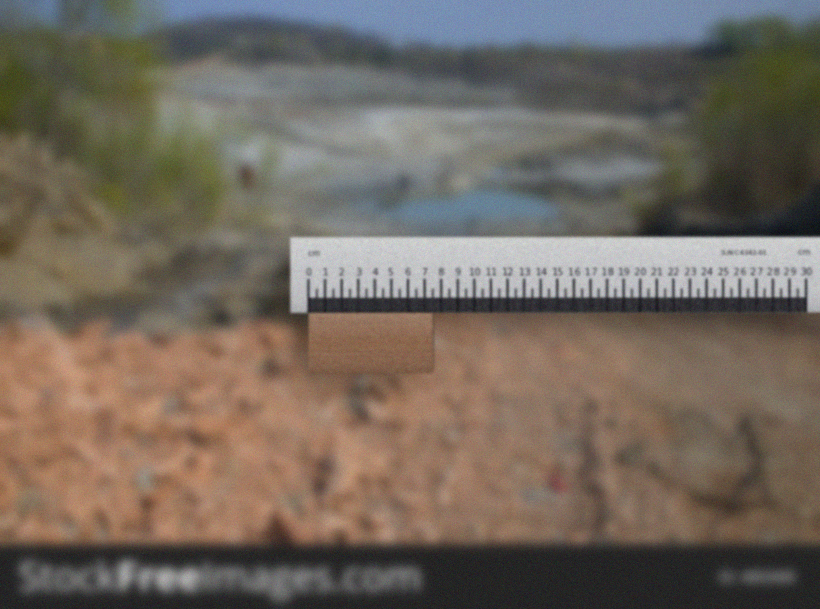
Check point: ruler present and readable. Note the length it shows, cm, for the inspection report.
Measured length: 7.5 cm
